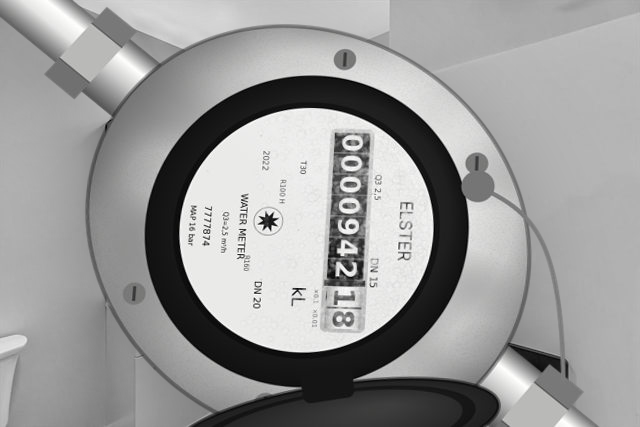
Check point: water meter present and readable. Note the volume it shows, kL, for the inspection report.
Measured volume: 942.18 kL
